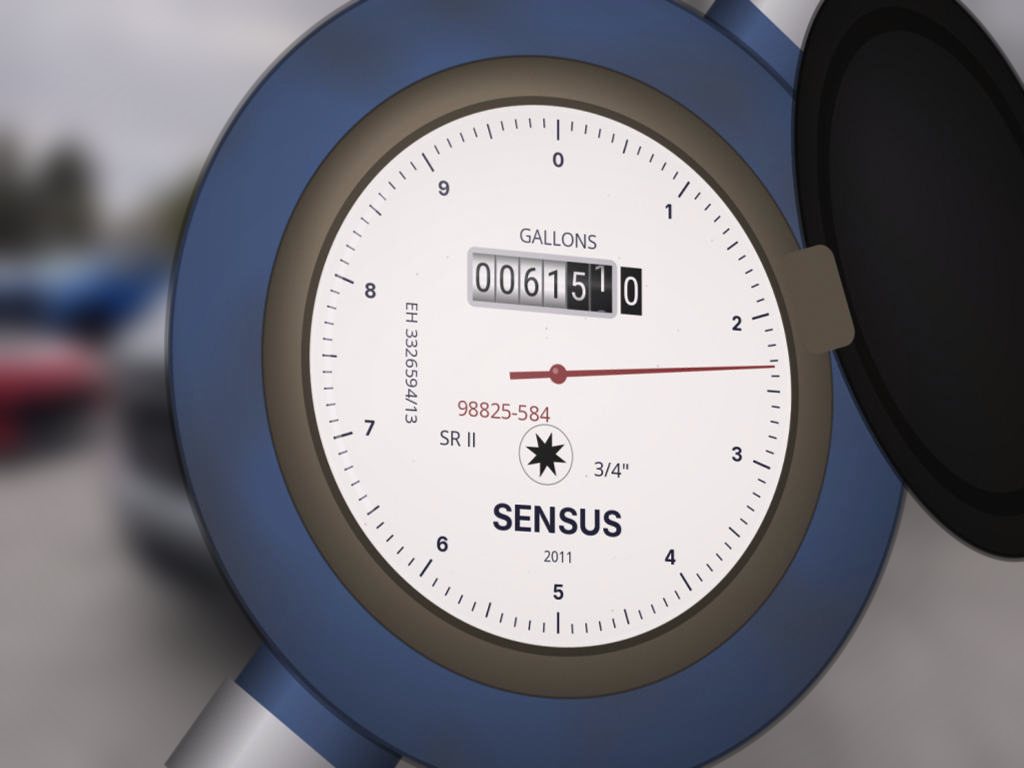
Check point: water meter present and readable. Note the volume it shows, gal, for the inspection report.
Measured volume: 61512.3 gal
